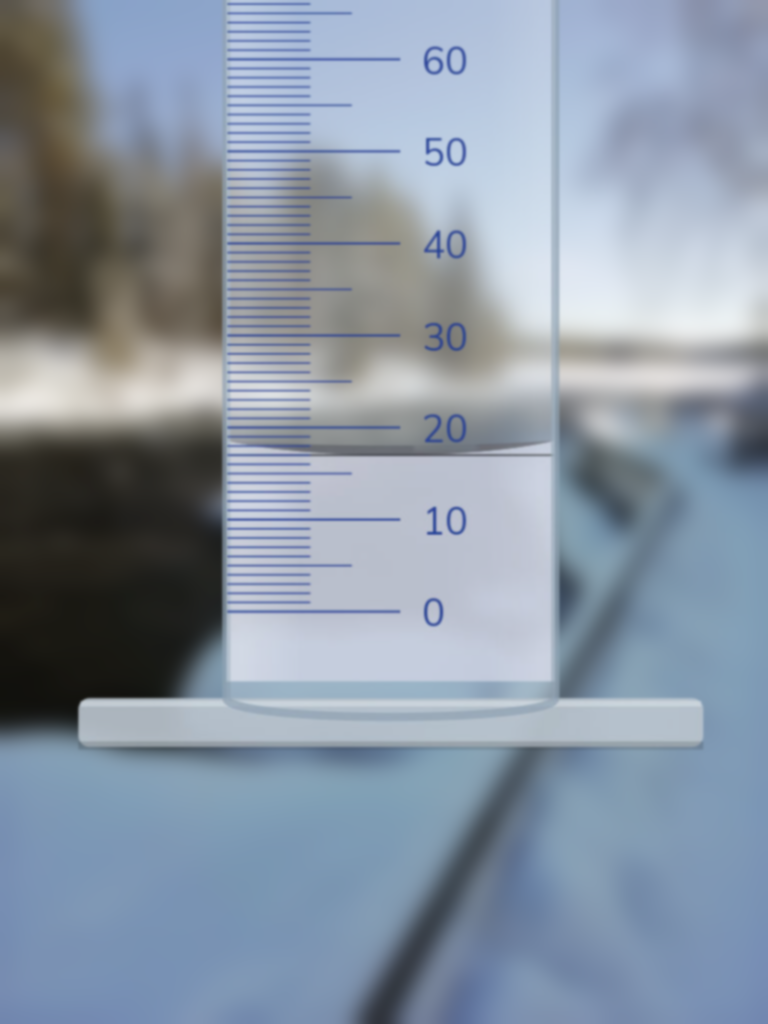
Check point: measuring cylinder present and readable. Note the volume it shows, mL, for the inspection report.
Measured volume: 17 mL
